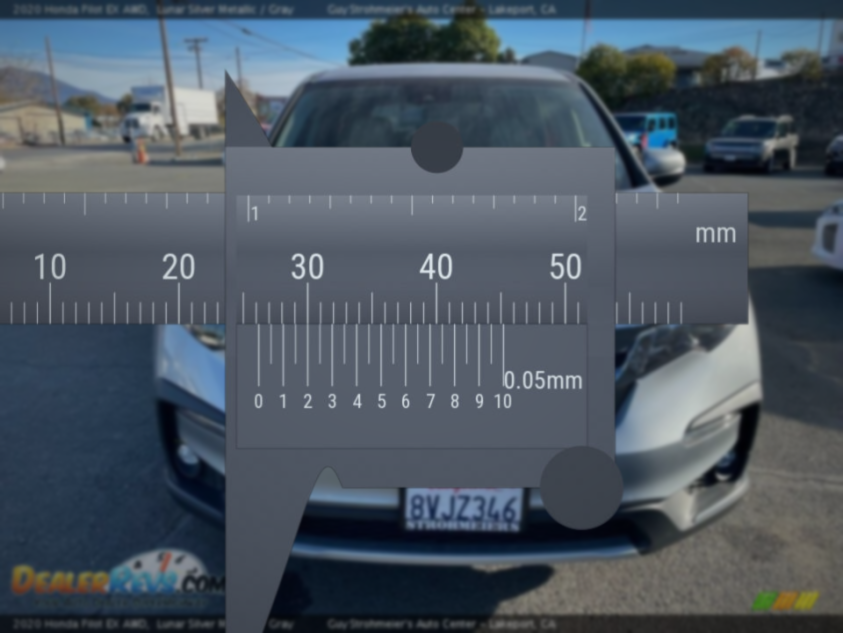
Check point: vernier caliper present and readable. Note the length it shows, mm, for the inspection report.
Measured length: 26.2 mm
